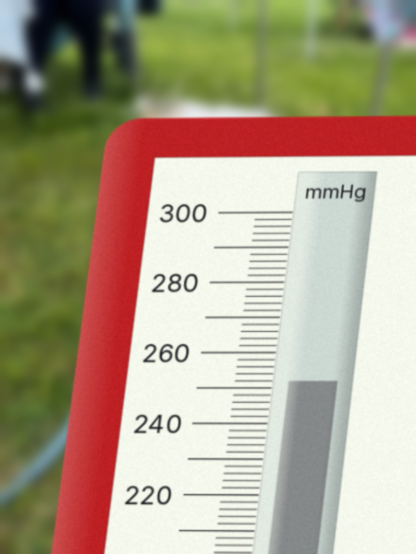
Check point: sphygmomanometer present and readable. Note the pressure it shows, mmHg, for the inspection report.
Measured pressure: 252 mmHg
